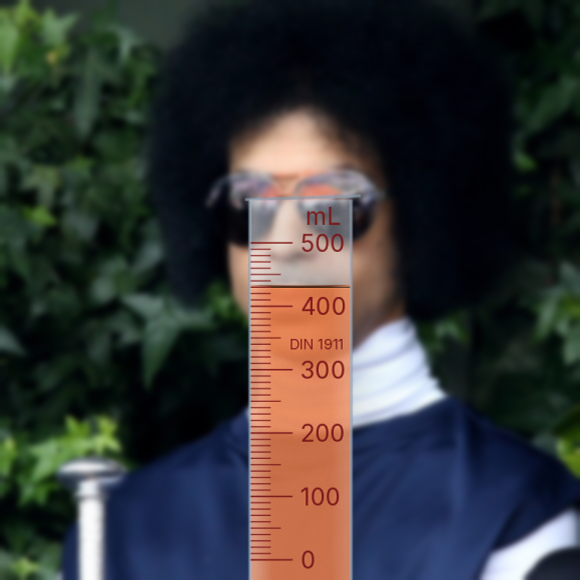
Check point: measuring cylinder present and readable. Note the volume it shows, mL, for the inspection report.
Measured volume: 430 mL
